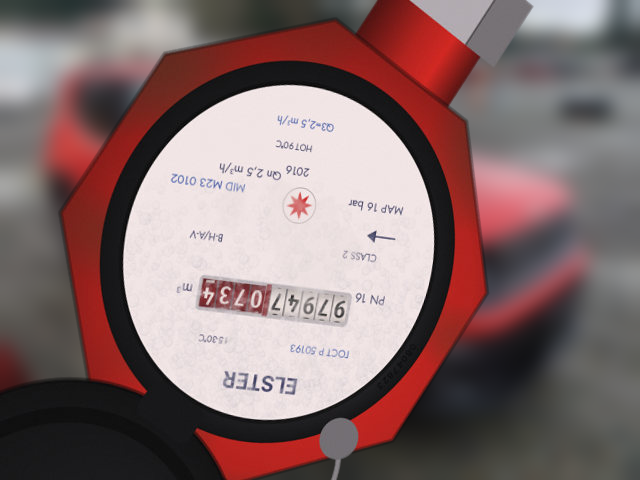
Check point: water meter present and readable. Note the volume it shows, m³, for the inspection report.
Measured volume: 97947.0734 m³
